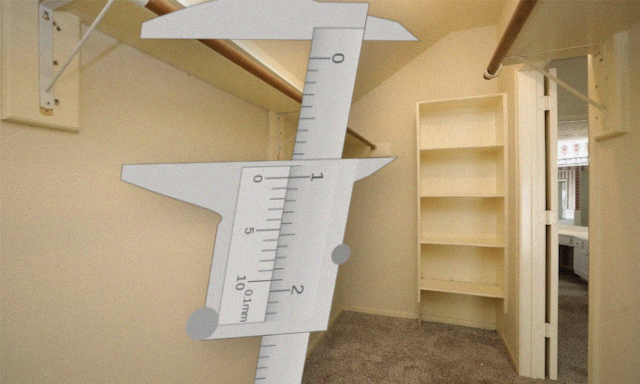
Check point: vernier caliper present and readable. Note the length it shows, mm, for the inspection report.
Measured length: 10.0 mm
